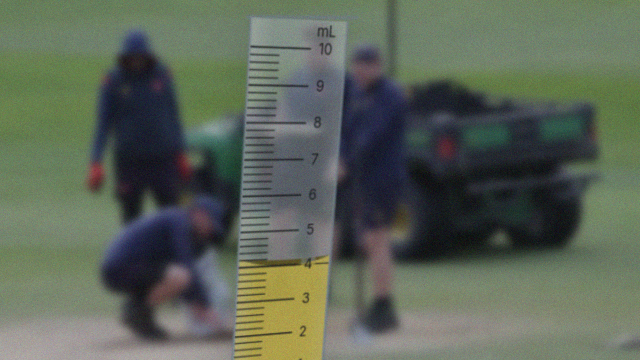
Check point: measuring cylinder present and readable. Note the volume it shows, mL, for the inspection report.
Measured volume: 4 mL
